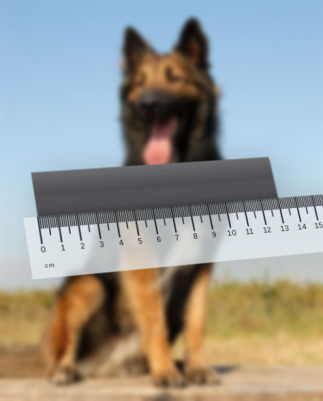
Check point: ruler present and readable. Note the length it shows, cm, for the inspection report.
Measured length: 13 cm
